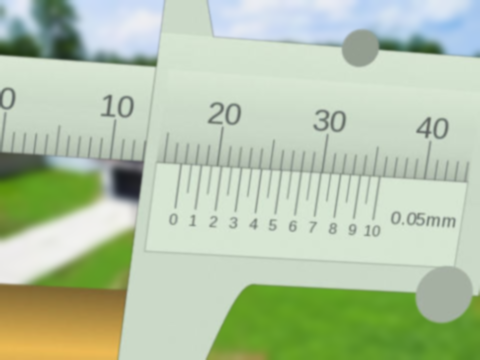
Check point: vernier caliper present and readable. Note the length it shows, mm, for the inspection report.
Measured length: 16.6 mm
